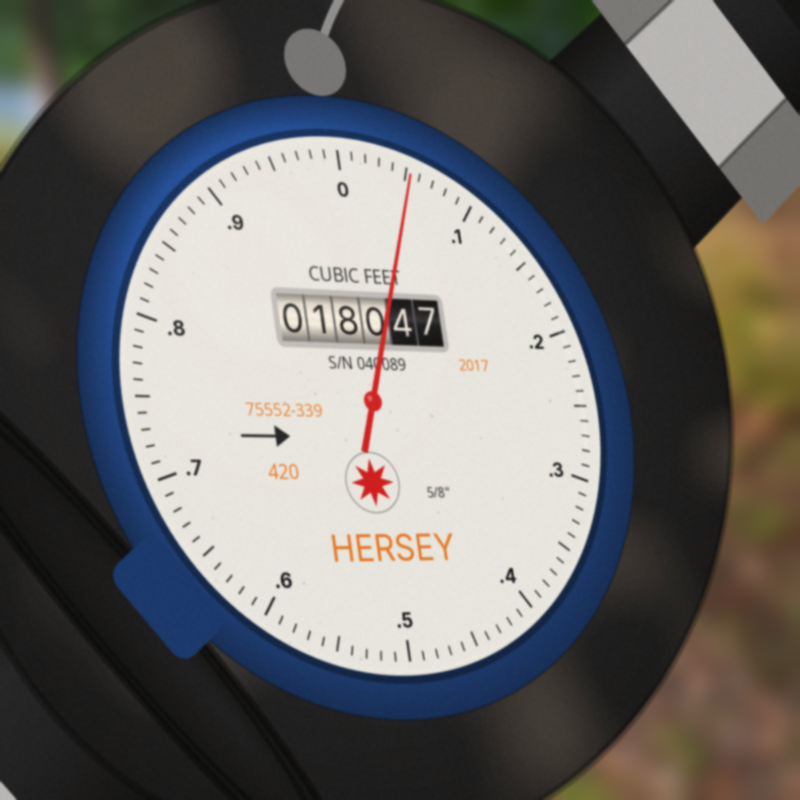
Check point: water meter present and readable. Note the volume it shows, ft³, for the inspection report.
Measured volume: 18047.05 ft³
